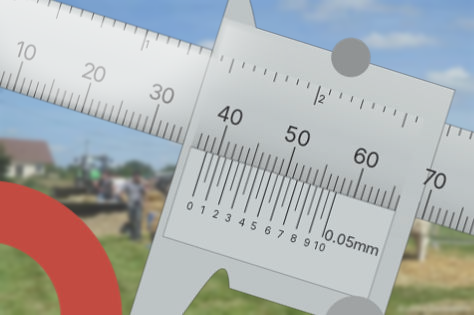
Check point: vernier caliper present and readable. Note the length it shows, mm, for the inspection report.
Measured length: 38.4 mm
